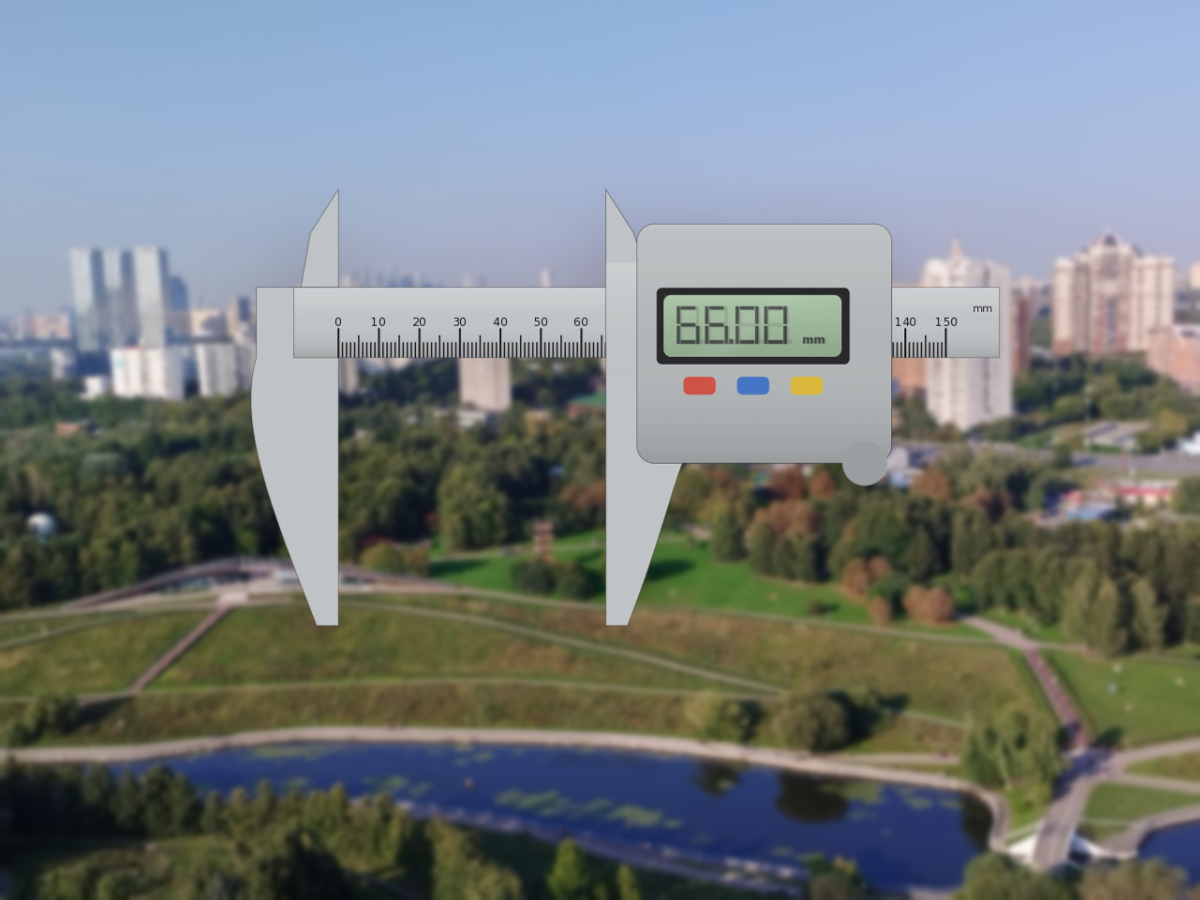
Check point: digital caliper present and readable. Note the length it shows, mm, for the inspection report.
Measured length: 66.00 mm
